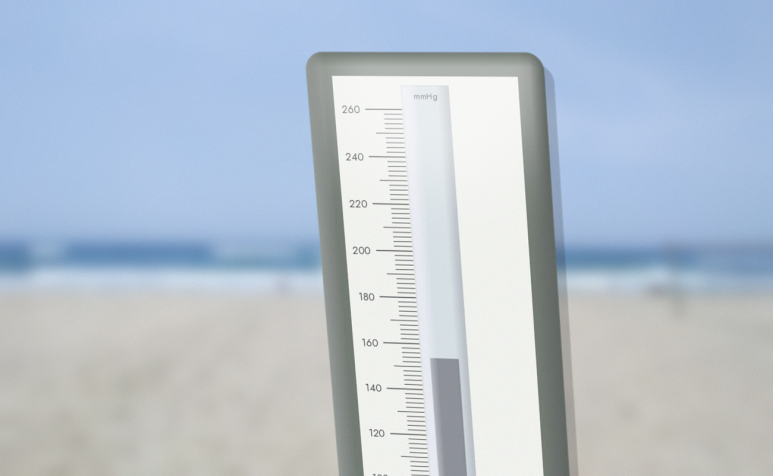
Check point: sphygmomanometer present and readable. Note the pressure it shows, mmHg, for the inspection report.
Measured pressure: 154 mmHg
